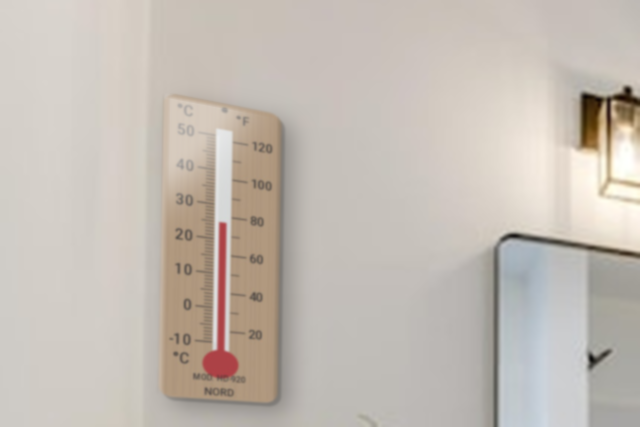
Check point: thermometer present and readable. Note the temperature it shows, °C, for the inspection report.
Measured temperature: 25 °C
